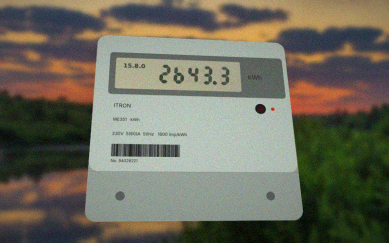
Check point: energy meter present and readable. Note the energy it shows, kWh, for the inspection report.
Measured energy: 2643.3 kWh
